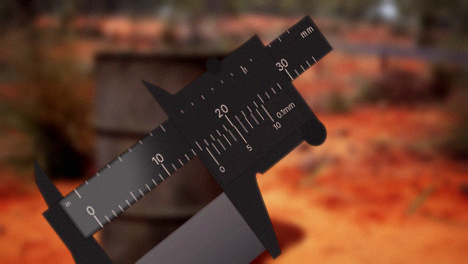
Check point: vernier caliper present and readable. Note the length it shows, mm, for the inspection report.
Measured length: 15.6 mm
